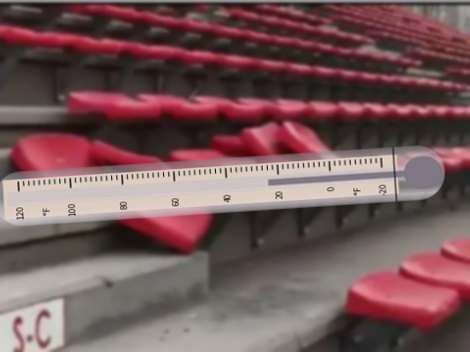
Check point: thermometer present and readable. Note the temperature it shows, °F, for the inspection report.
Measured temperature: 24 °F
